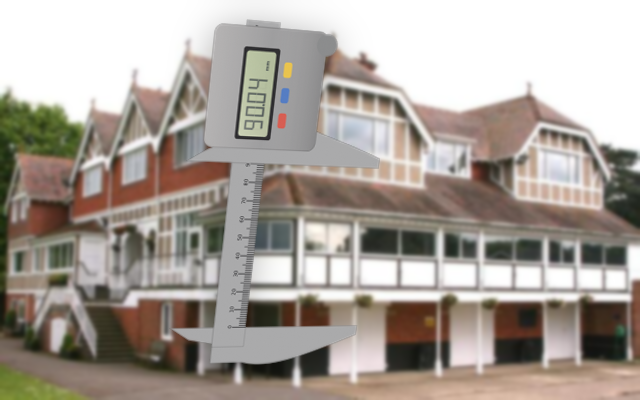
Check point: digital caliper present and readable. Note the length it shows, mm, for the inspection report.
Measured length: 90.04 mm
